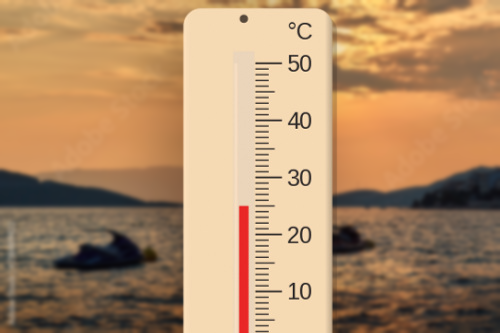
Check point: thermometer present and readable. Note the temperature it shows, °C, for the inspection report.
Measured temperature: 25 °C
